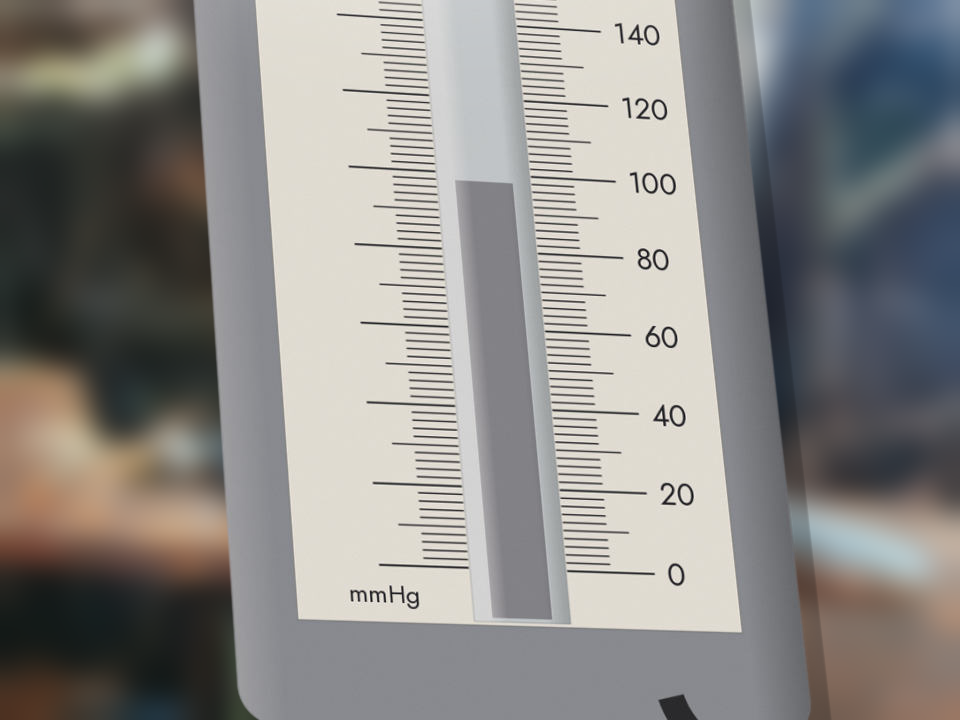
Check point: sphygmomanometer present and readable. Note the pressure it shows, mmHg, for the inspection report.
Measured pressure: 98 mmHg
